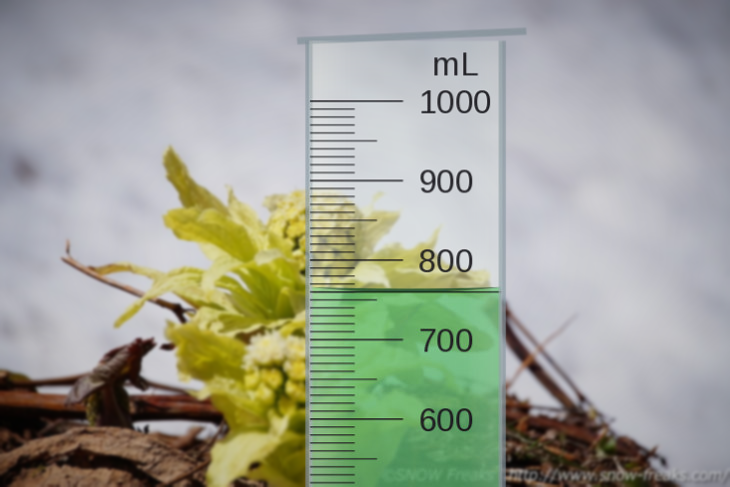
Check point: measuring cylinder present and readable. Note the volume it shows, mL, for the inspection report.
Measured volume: 760 mL
